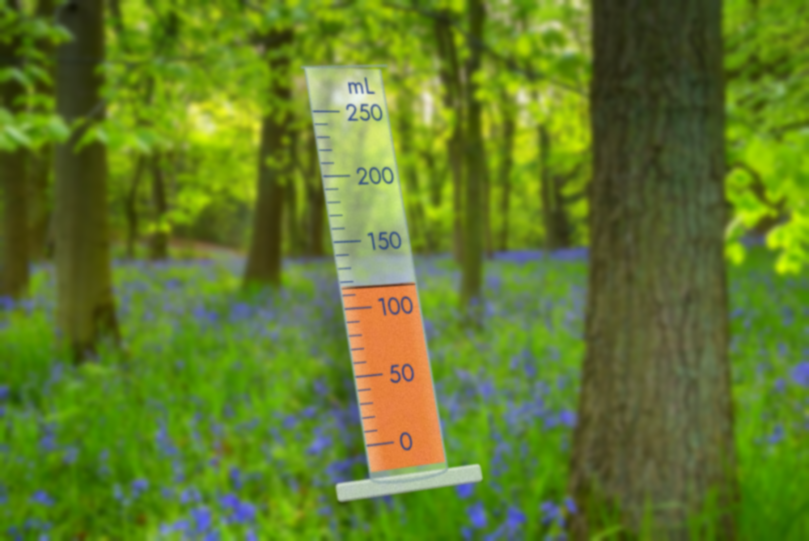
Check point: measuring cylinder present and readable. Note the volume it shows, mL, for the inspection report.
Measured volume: 115 mL
